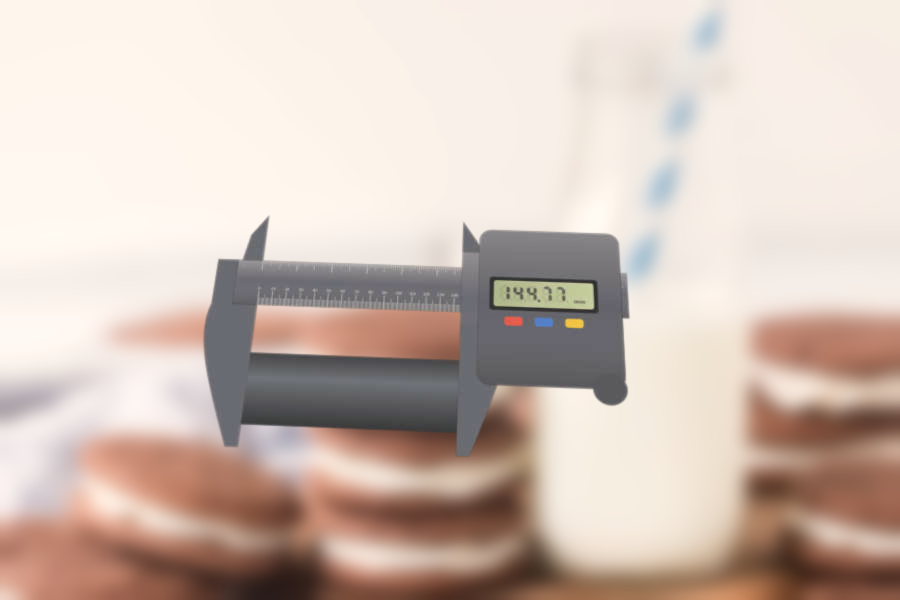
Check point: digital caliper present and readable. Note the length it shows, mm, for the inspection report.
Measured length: 144.77 mm
